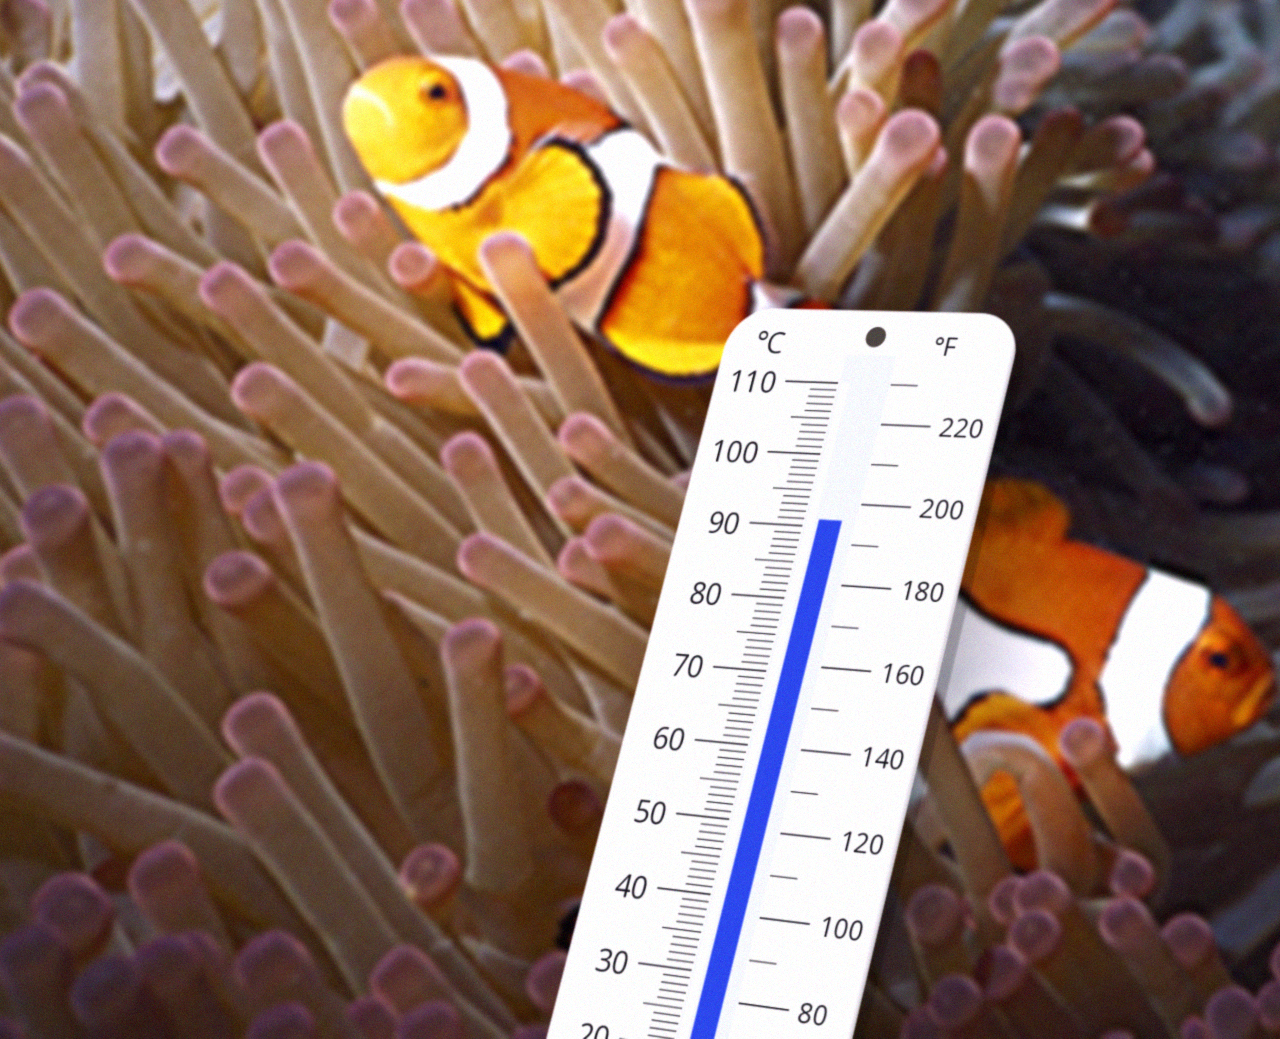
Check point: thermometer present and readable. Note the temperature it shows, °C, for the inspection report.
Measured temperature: 91 °C
